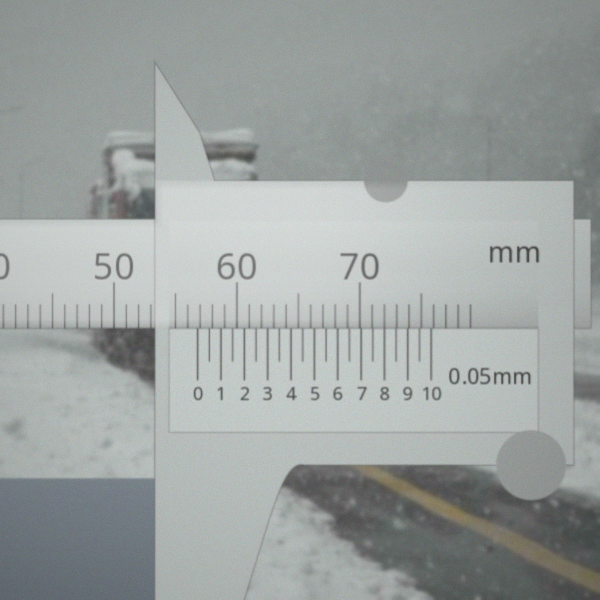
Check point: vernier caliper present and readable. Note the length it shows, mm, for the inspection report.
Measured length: 56.8 mm
